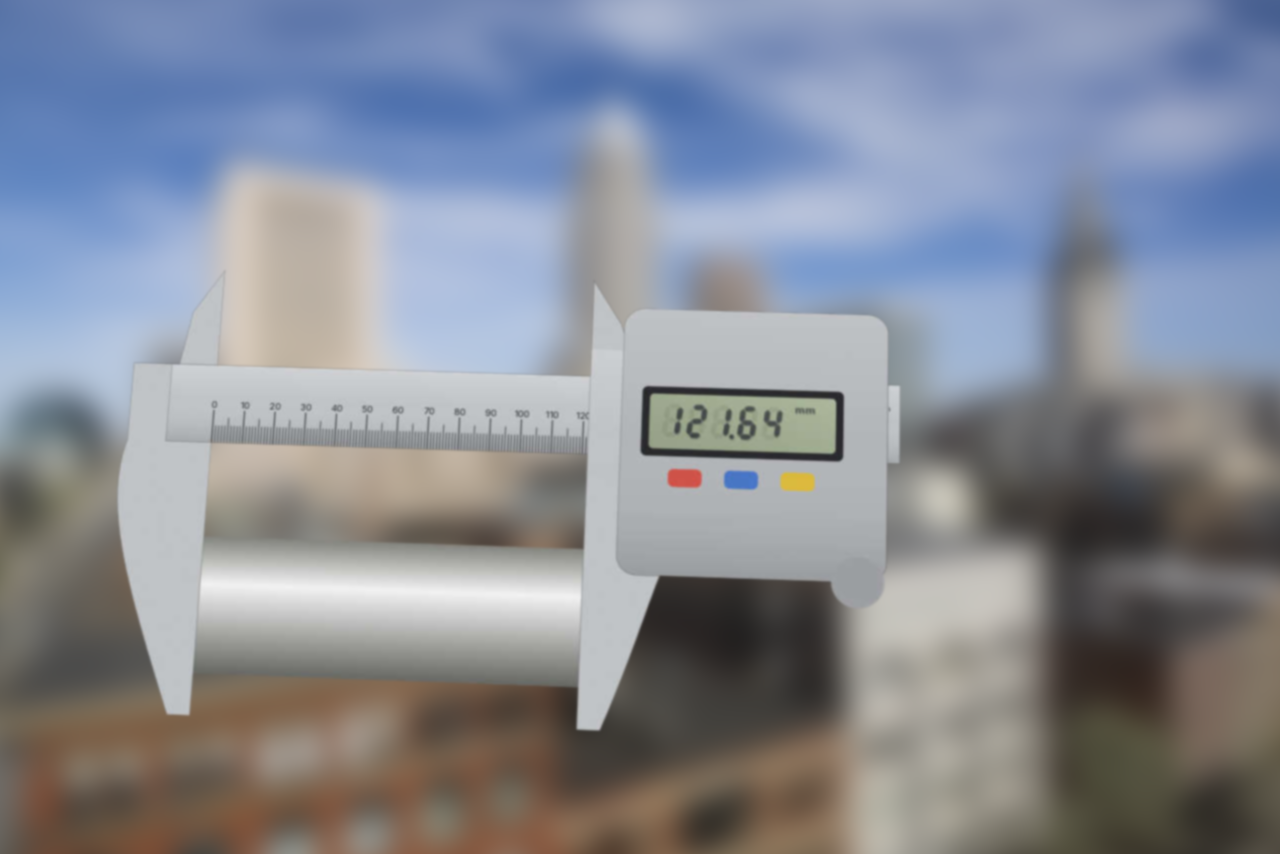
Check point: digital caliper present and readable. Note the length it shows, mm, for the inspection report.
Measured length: 121.64 mm
